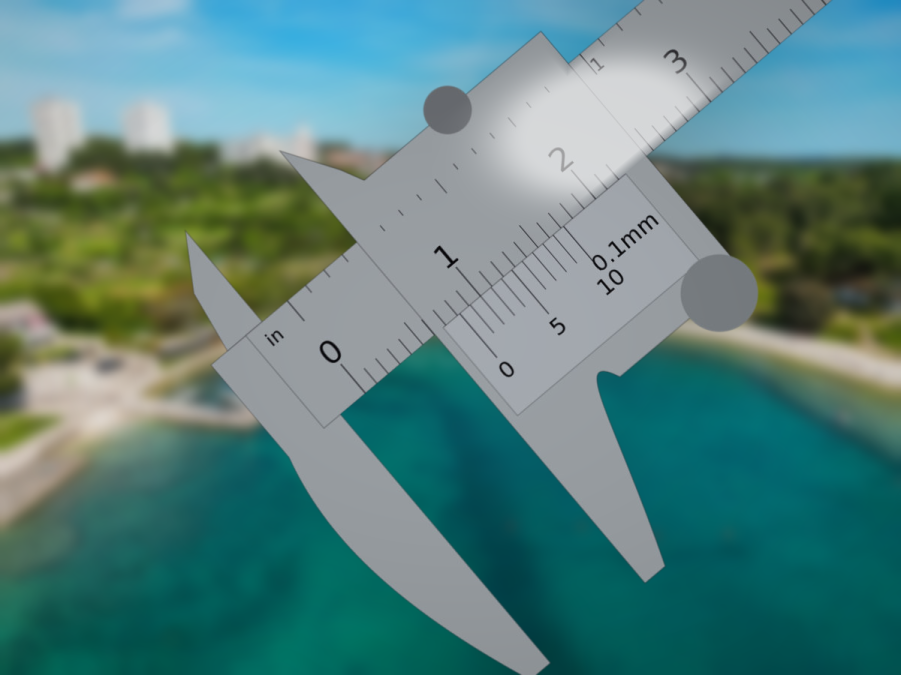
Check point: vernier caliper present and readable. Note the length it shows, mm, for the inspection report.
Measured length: 8.2 mm
